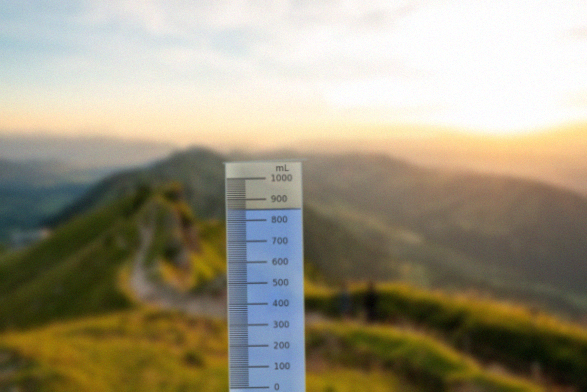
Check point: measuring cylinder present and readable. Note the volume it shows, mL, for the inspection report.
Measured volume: 850 mL
